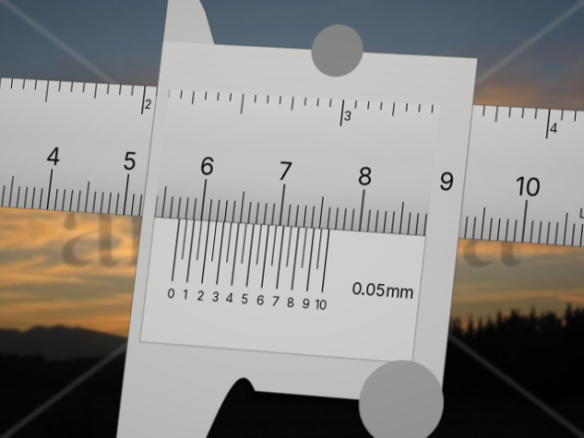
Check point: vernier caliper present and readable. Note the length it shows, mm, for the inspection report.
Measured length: 57.2 mm
